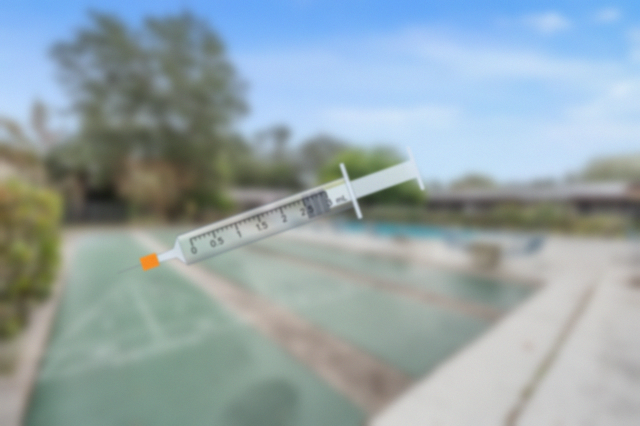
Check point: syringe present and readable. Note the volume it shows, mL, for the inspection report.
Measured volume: 2.5 mL
